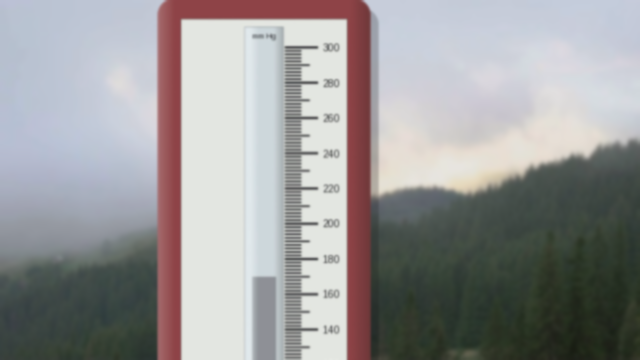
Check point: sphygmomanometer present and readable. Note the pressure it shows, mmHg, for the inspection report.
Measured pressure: 170 mmHg
